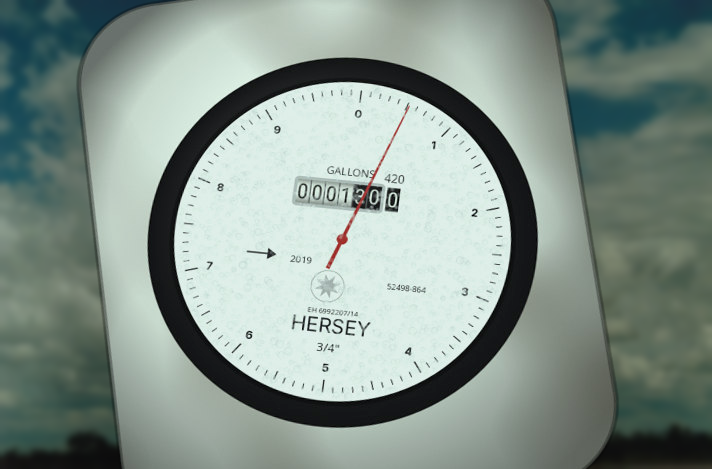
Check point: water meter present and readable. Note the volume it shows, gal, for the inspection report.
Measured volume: 1300.5 gal
